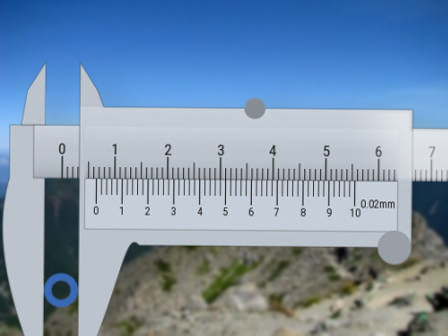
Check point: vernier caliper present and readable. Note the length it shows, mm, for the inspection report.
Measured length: 6.5 mm
